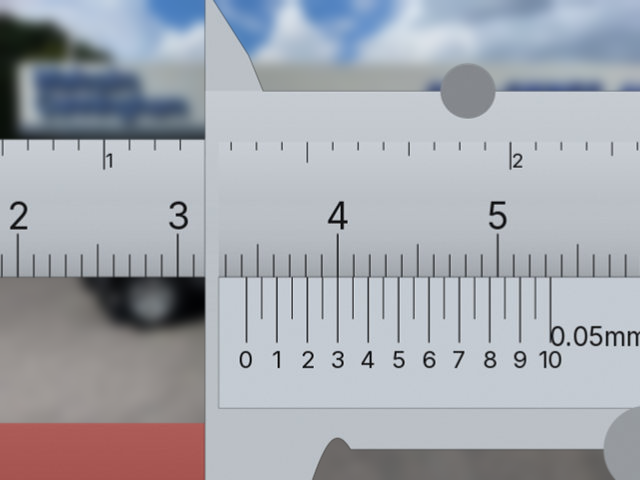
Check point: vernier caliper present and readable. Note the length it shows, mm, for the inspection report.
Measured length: 34.3 mm
